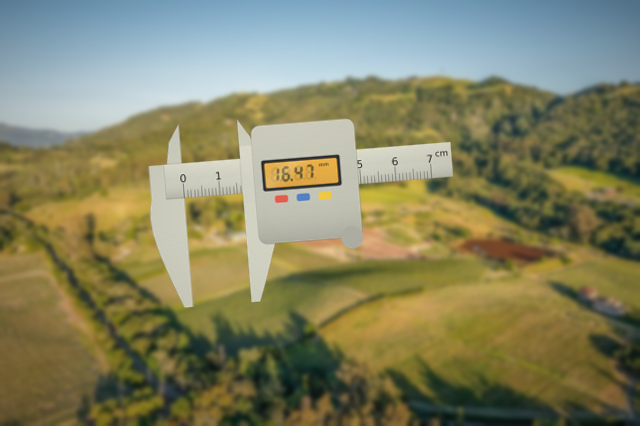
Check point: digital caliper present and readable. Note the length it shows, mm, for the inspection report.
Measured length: 16.47 mm
